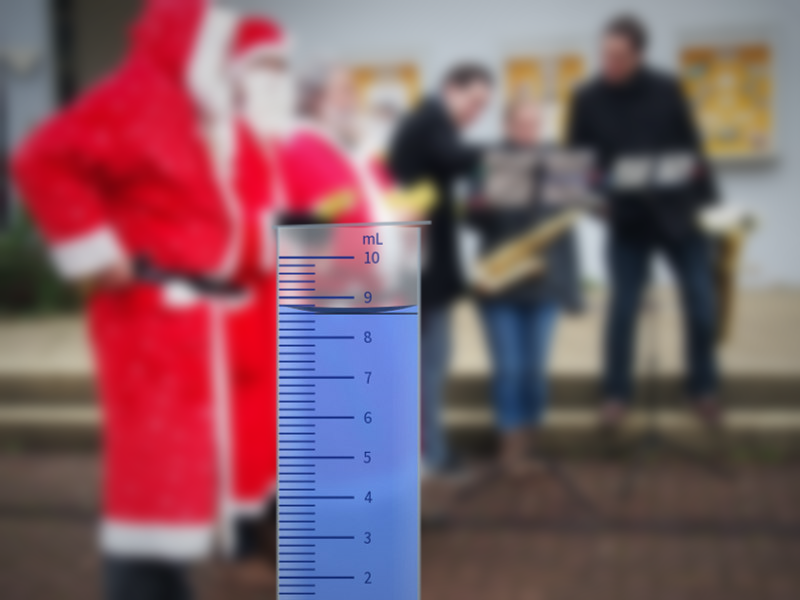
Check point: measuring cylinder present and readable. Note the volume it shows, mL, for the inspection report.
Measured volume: 8.6 mL
